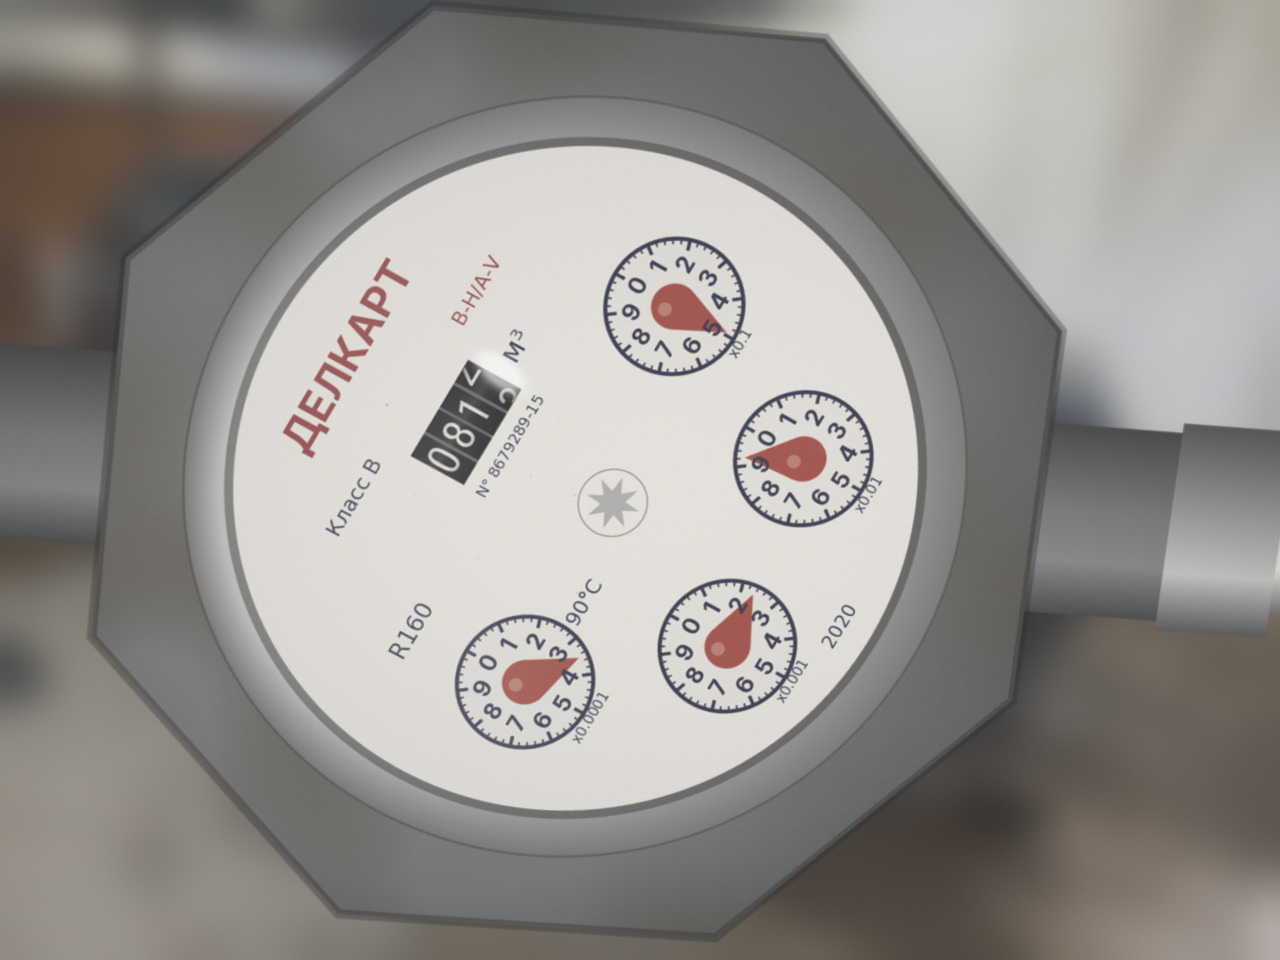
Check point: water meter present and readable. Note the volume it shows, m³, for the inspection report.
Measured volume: 812.4923 m³
